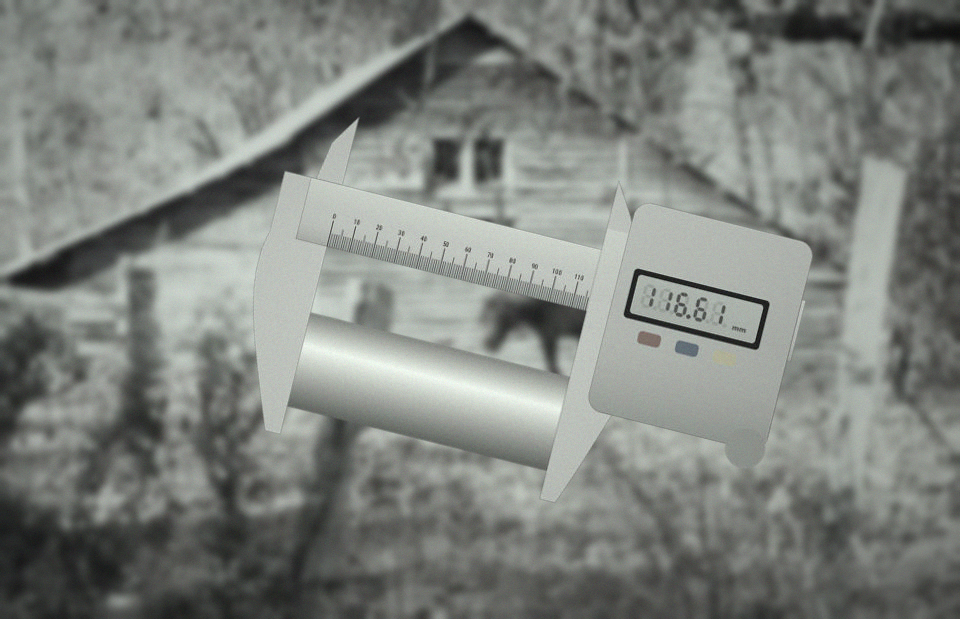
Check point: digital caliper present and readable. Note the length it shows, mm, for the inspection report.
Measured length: 116.61 mm
